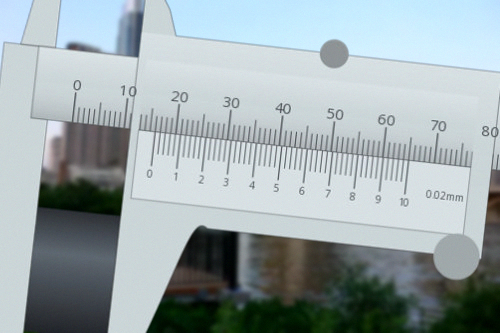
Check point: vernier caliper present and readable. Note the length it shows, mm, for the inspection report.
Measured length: 16.0 mm
